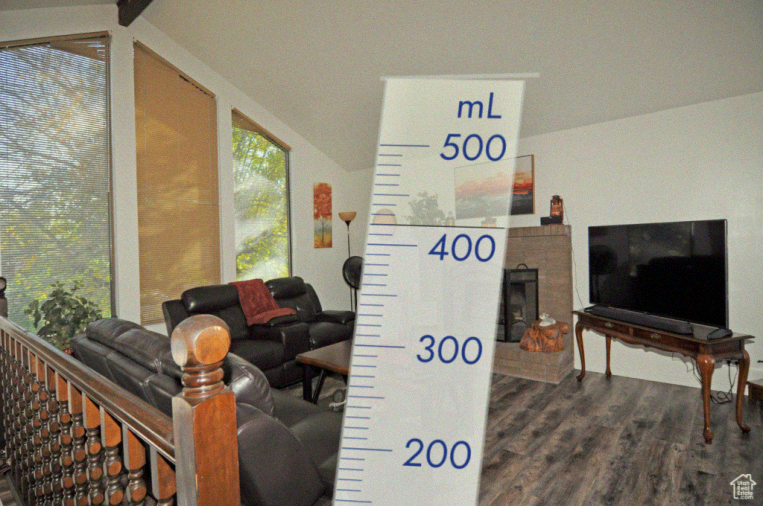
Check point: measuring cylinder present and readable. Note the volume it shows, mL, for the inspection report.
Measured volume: 420 mL
